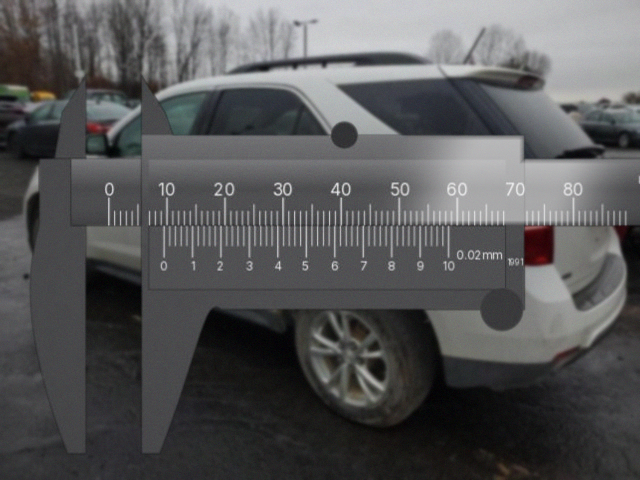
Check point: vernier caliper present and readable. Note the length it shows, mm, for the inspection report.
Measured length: 9.5 mm
